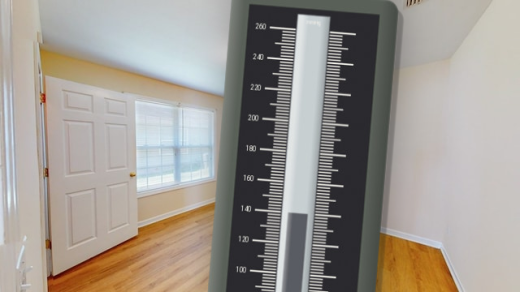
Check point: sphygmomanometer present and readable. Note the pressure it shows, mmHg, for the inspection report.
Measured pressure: 140 mmHg
